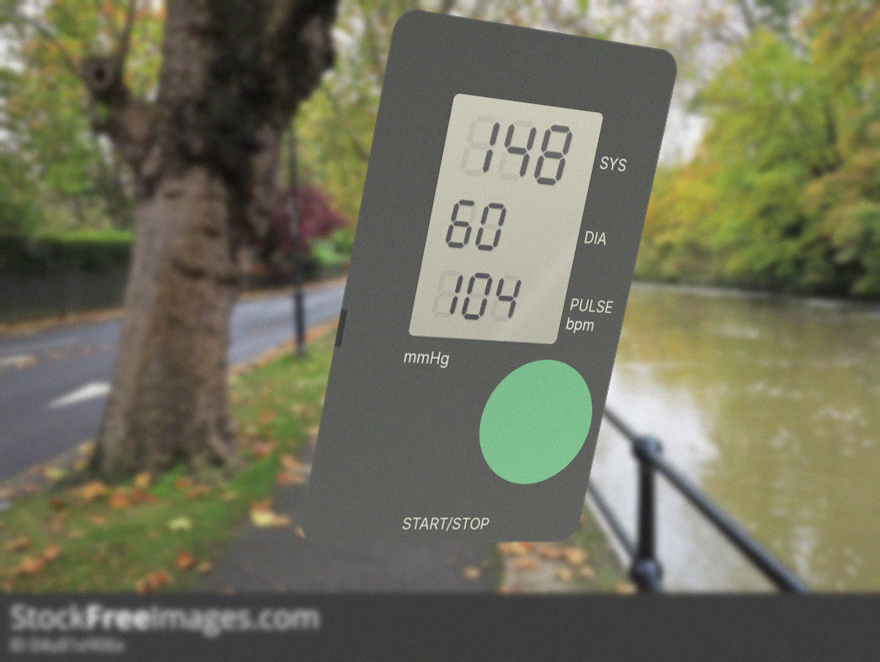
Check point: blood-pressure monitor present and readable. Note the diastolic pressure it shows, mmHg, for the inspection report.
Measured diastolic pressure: 60 mmHg
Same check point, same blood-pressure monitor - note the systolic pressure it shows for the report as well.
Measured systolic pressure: 148 mmHg
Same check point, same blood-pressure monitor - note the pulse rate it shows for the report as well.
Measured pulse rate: 104 bpm
